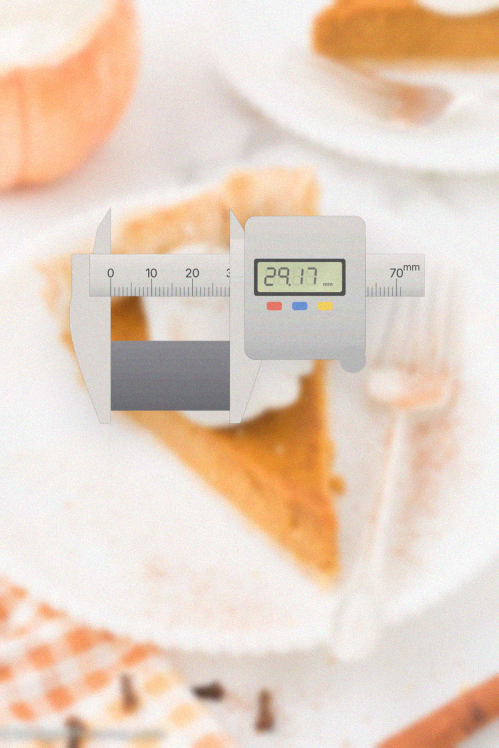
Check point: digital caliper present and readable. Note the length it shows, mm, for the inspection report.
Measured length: 29.17 mm
